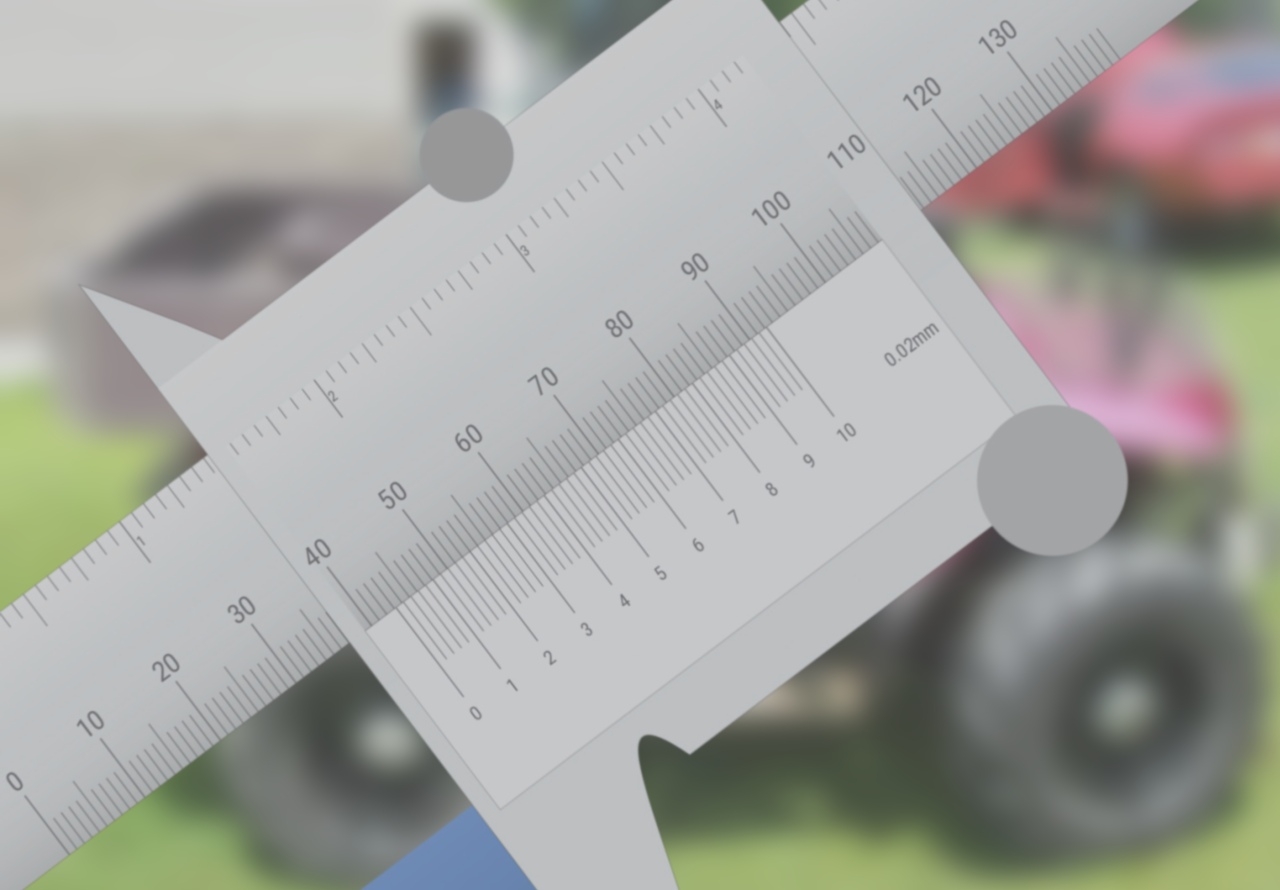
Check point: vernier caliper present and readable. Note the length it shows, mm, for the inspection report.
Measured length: 43.2 mm
